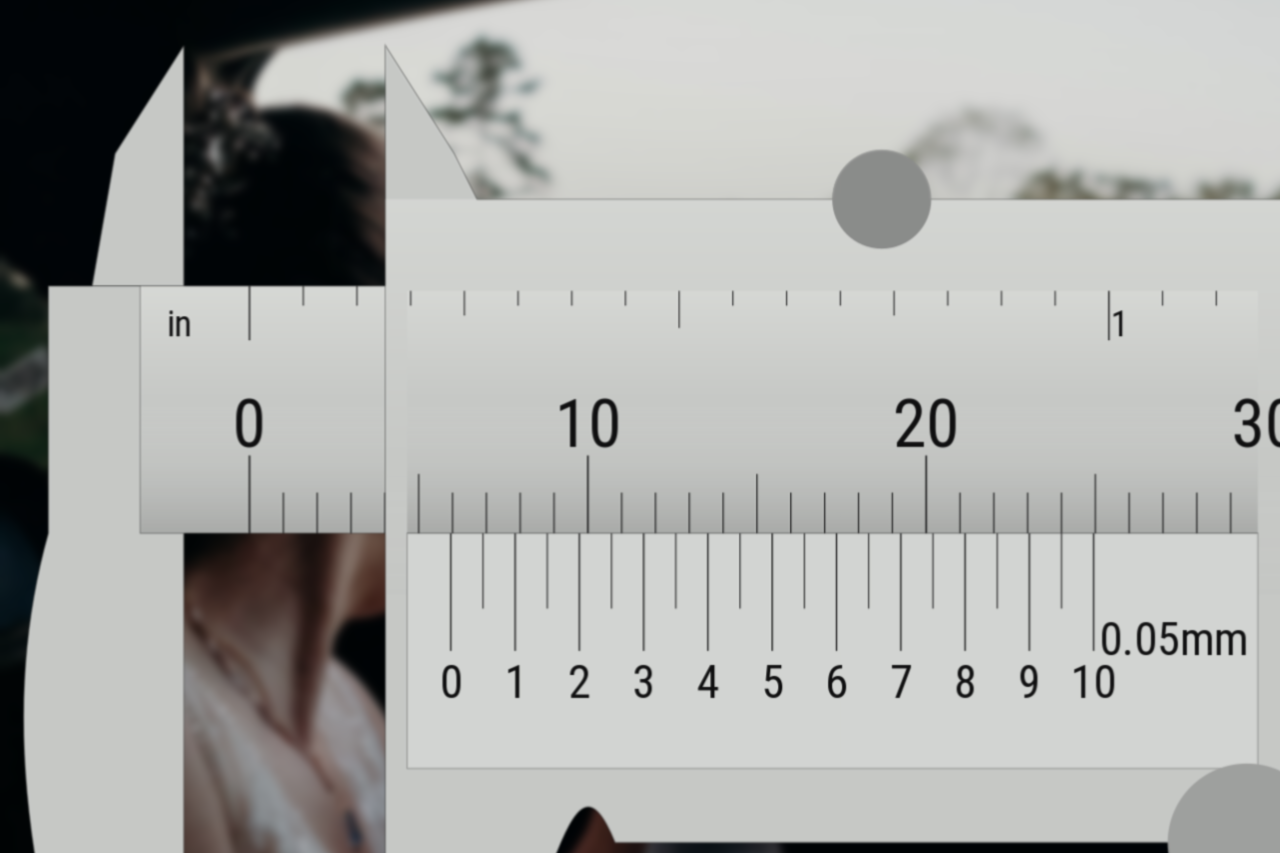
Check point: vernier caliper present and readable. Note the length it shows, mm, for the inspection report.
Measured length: 5.95 mm
